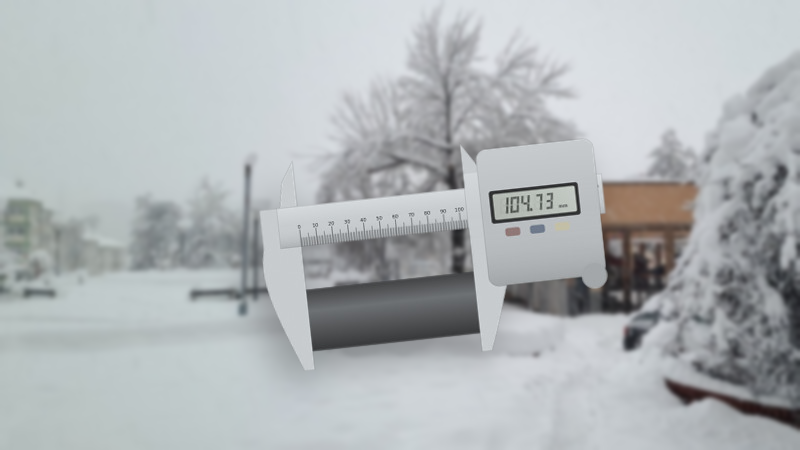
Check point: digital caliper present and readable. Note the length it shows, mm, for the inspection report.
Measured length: 104.73 mm
